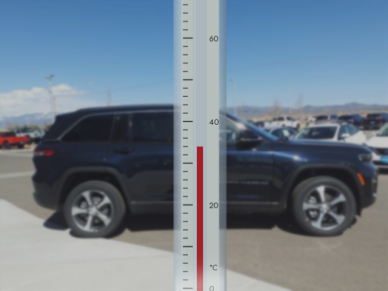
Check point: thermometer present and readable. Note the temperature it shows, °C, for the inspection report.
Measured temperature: 34 °C
